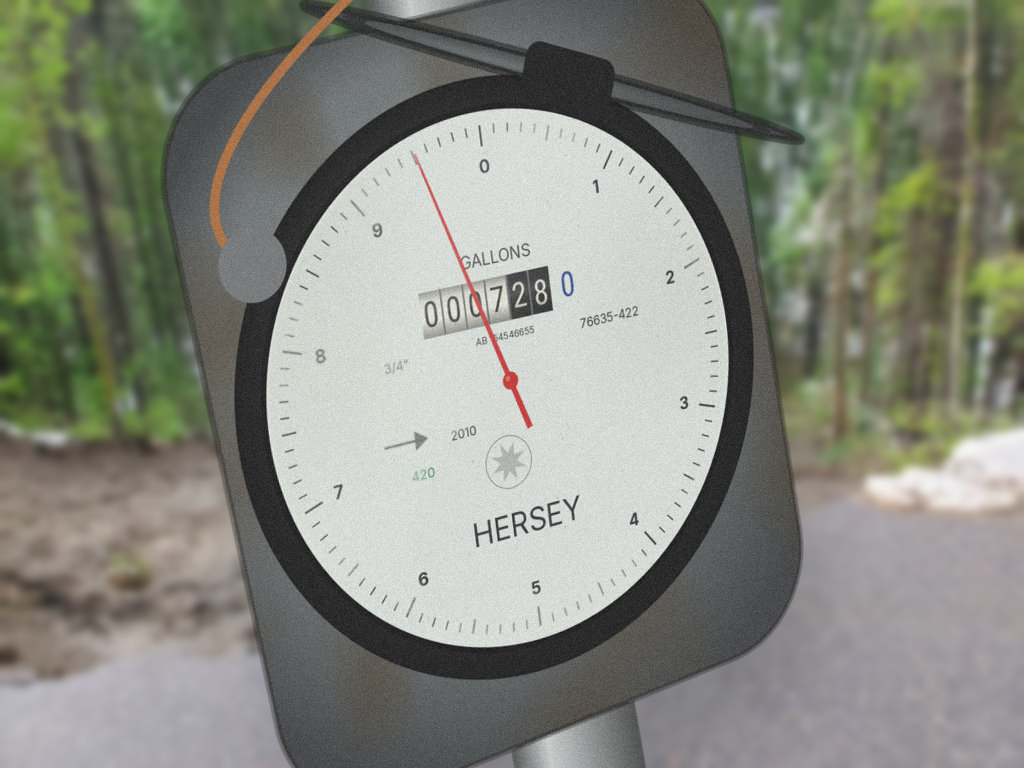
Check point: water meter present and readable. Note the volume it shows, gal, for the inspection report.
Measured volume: 7279.5 gal
